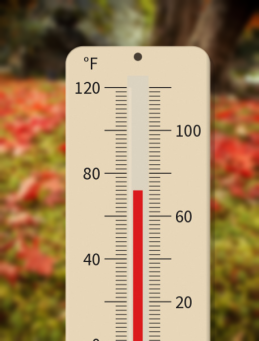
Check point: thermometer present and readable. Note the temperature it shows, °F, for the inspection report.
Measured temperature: 72 °F
